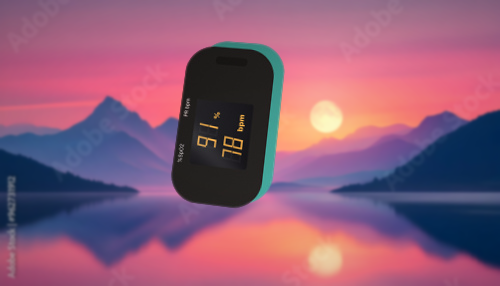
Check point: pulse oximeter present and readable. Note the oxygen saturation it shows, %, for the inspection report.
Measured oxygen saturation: 91 %
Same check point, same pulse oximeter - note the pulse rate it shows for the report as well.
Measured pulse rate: 78 bpm
